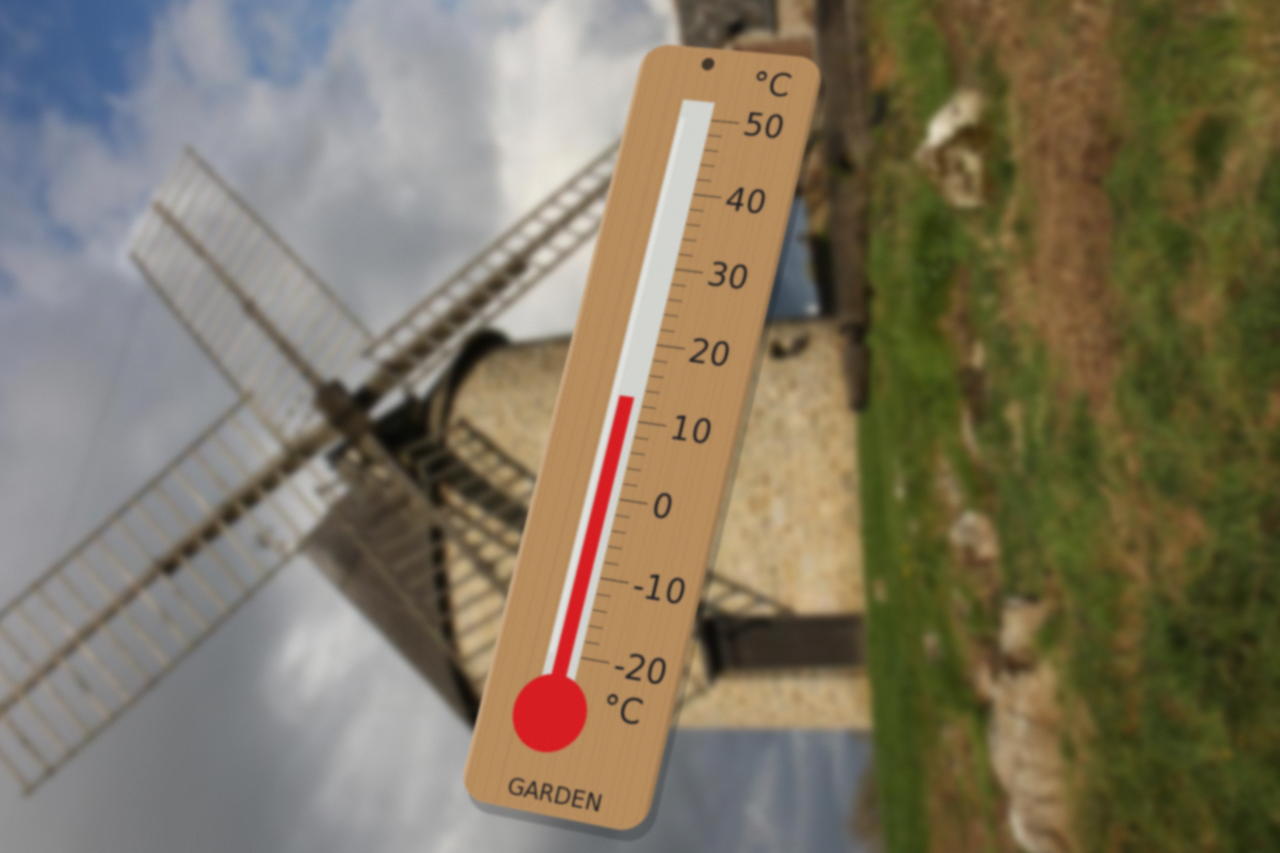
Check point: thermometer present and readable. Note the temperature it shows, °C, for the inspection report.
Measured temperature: 13 °C
